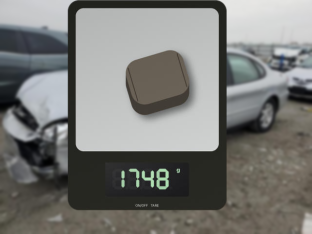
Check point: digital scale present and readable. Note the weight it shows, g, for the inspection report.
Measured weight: 1748 g
